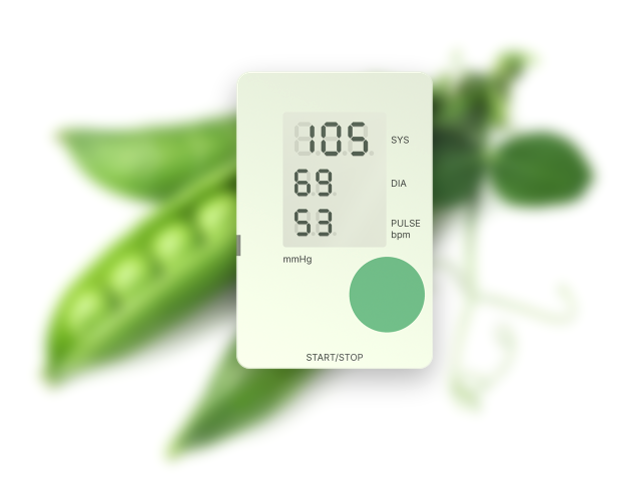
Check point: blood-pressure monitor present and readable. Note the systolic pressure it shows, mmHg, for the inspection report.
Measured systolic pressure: 105 mmHg
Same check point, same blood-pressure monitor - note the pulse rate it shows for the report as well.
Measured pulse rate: 53 bpm
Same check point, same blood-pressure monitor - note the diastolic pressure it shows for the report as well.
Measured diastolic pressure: 69 mmHg
